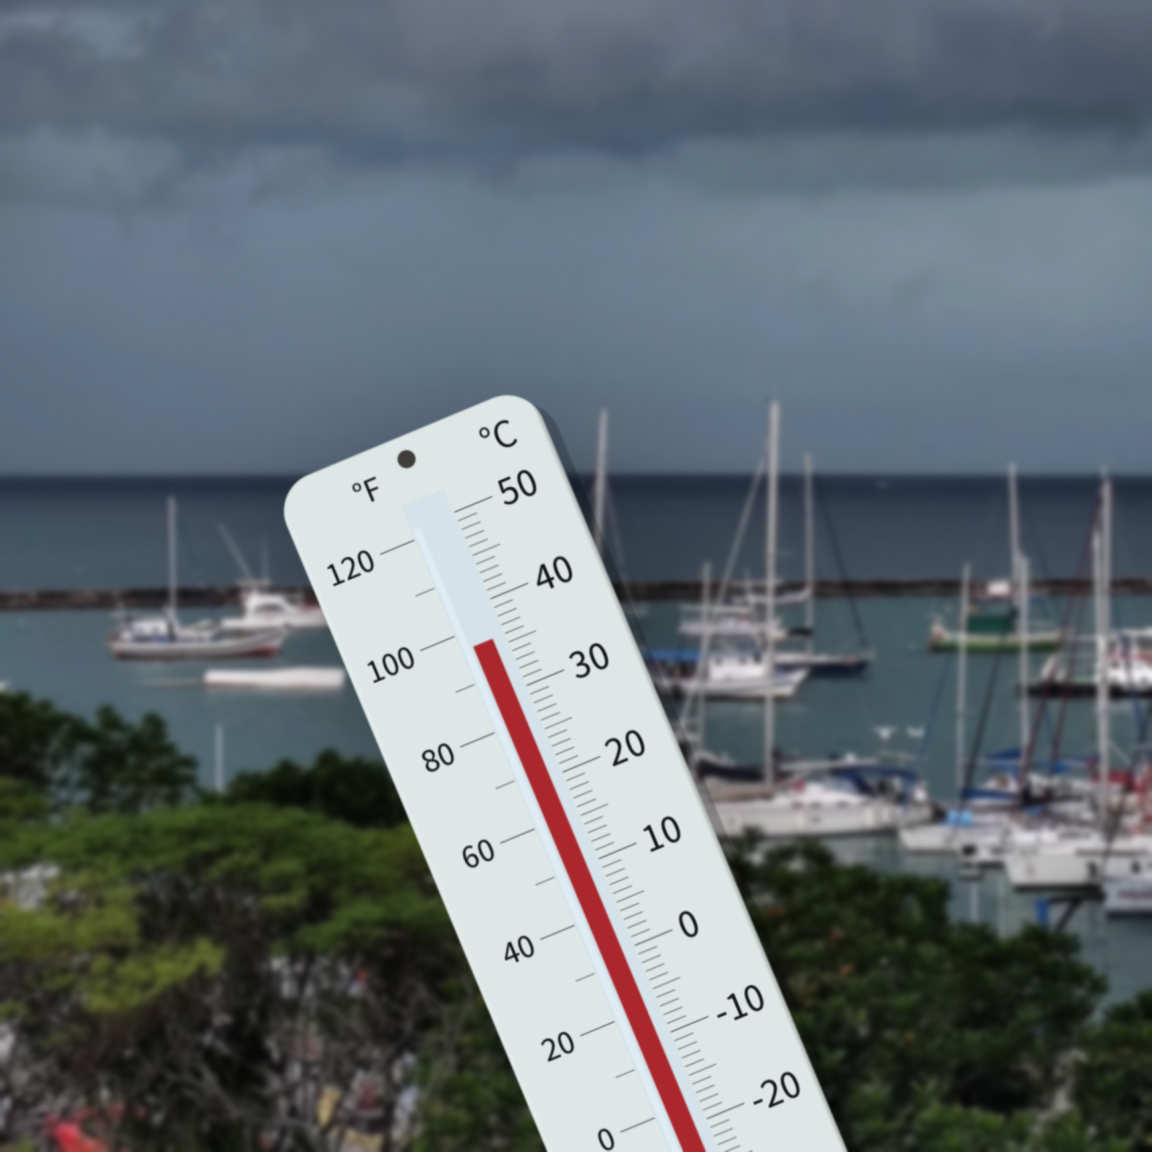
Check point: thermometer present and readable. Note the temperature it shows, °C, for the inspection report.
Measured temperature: 36 °C
